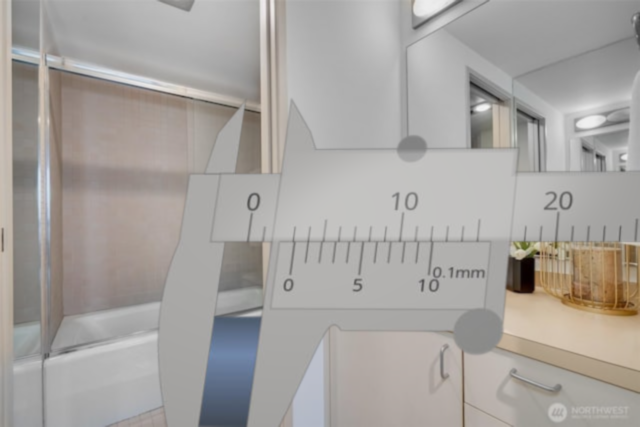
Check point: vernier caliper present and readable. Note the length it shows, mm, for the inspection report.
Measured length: 3.1 mm
